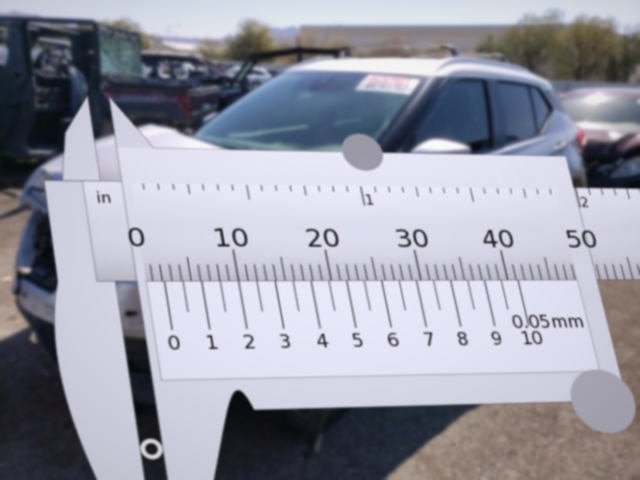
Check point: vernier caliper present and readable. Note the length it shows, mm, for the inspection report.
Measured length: 2.2 mm
